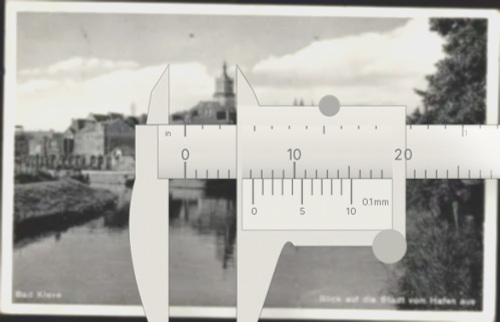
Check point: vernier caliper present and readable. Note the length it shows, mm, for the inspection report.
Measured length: 6.2 mm
